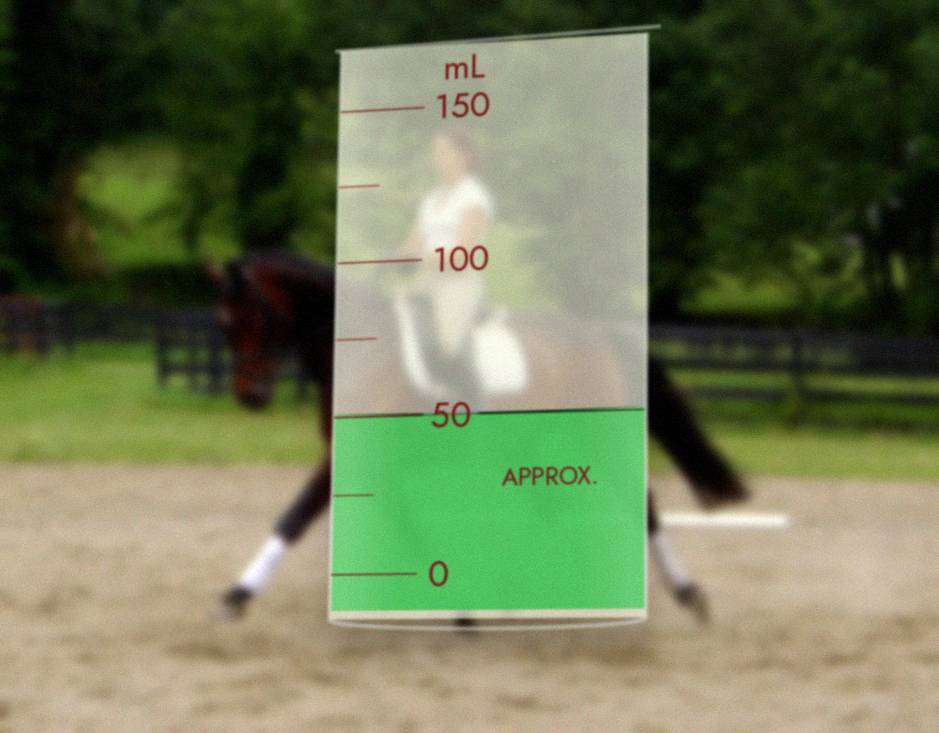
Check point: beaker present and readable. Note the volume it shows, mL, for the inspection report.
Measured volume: 50 mL
